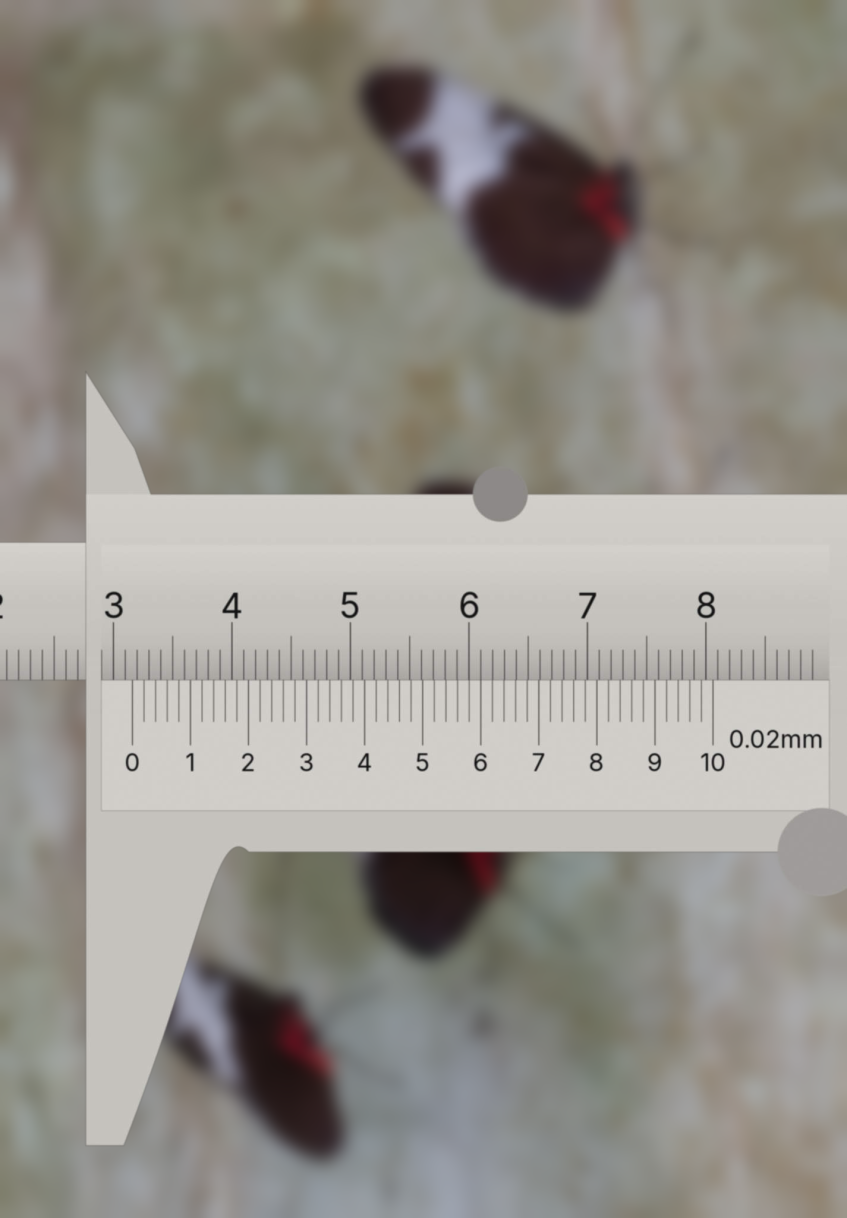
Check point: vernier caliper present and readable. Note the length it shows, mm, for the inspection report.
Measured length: 31.6 mm
